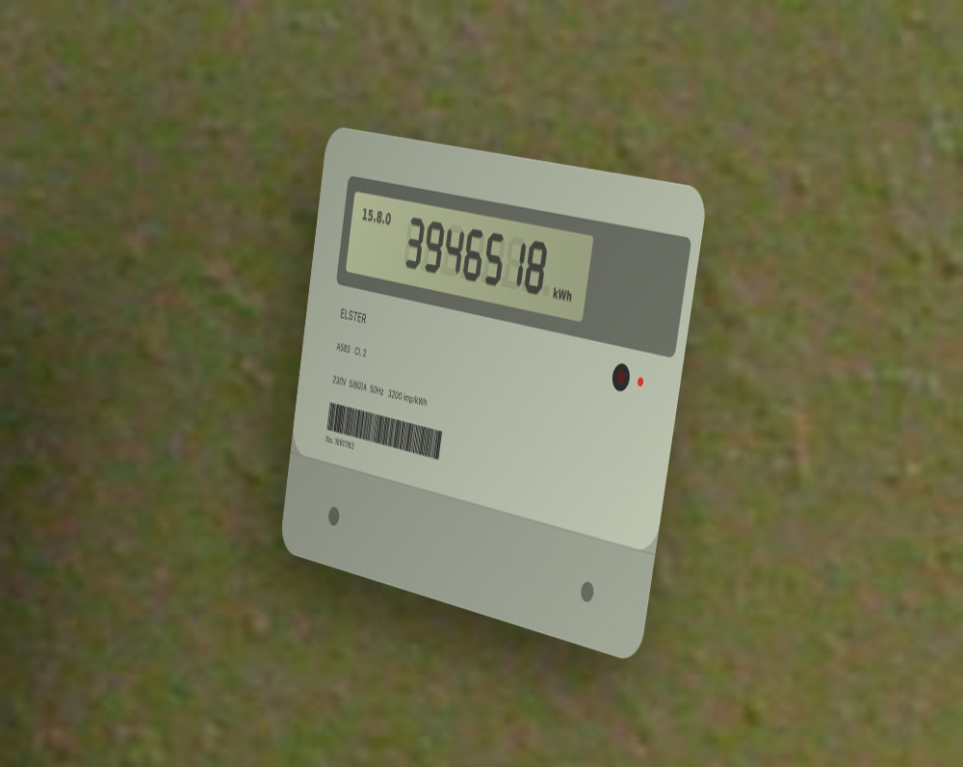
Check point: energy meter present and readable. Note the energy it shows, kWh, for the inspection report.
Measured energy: 3946518 kWh
